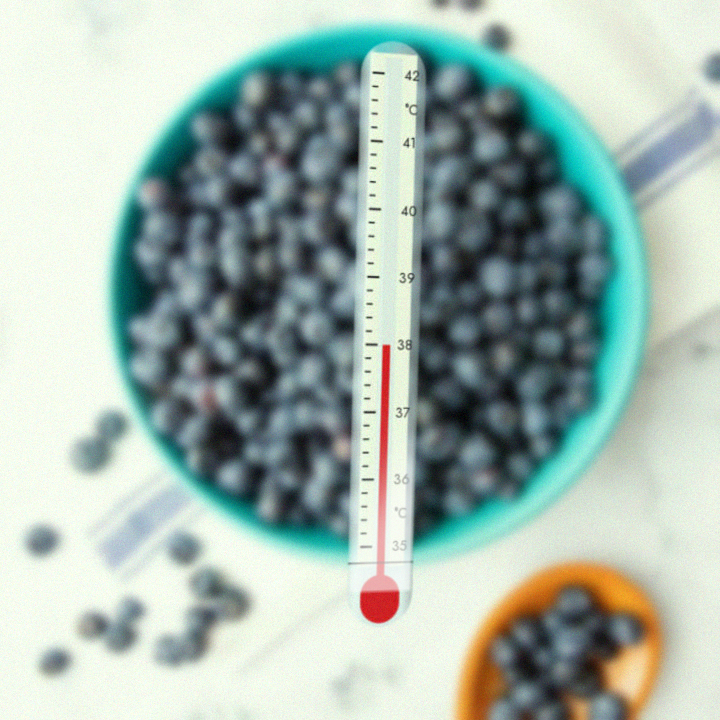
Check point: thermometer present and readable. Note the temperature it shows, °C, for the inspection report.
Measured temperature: 38 °C
